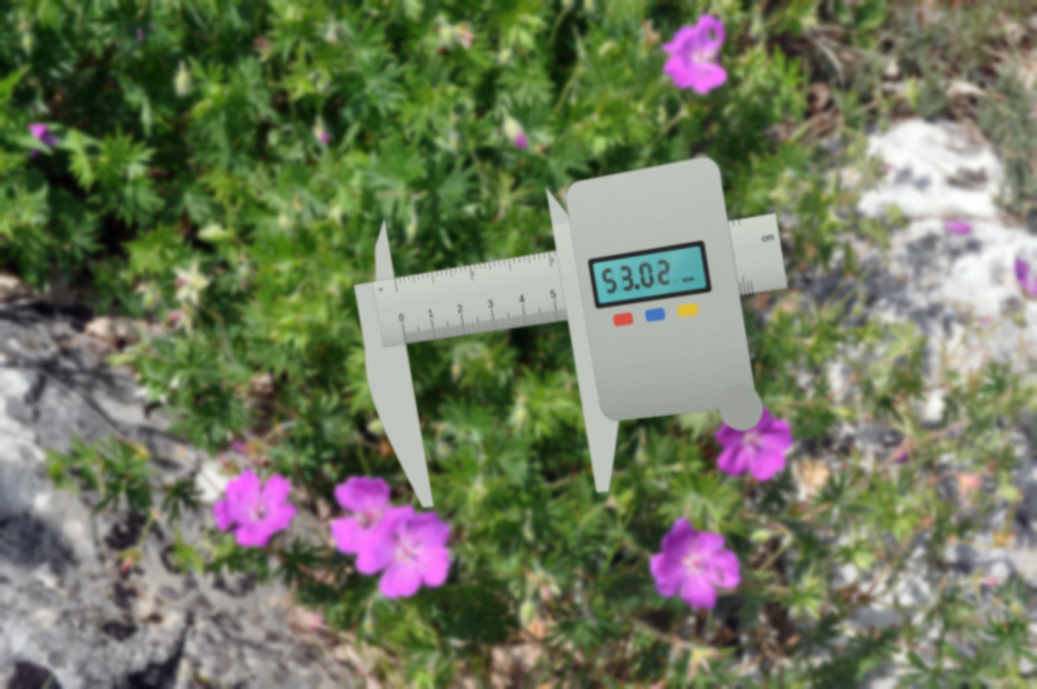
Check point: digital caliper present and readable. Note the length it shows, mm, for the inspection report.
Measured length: 53.02 mm
